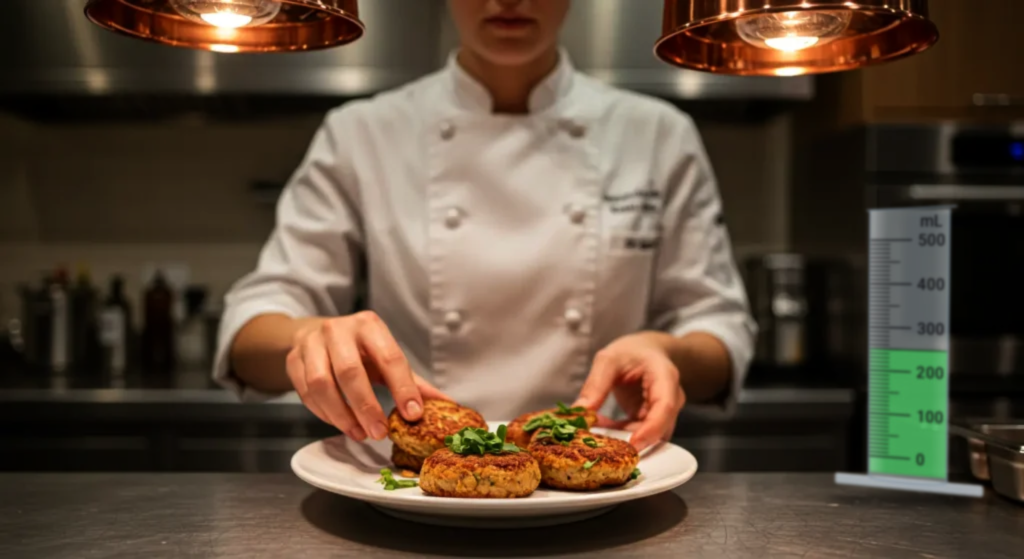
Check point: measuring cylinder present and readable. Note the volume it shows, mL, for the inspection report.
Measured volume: 250 mL
